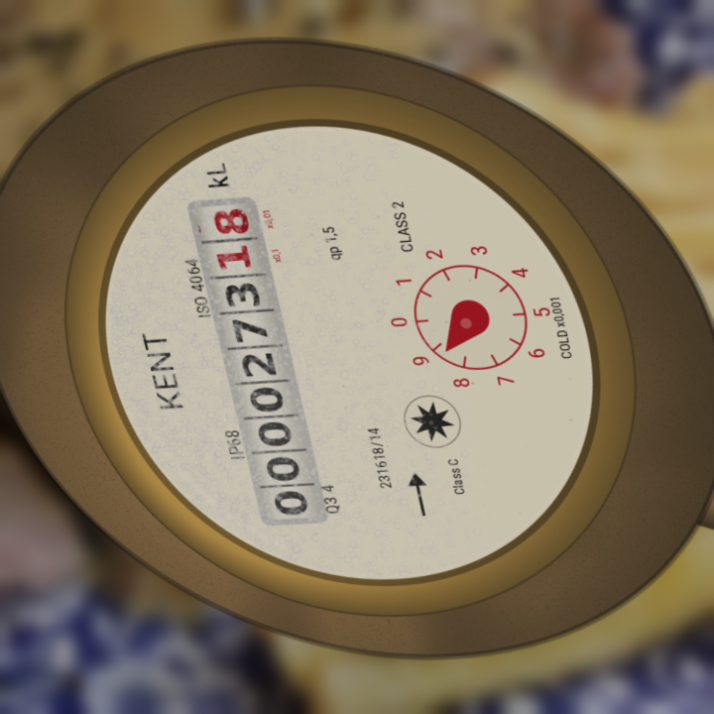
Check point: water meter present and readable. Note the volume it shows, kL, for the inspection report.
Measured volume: 273.178 kL
